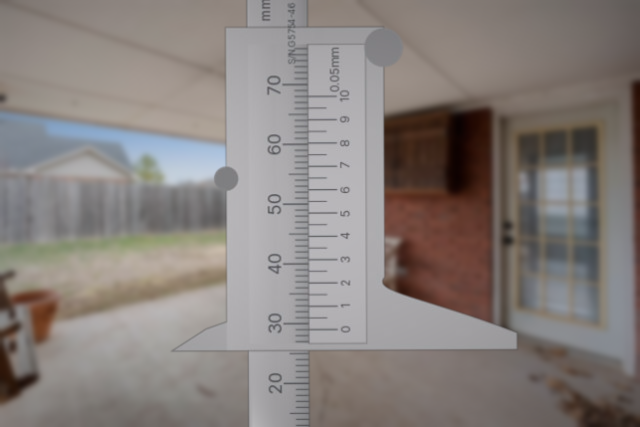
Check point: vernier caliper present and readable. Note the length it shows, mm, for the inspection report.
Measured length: 29.0 mm
